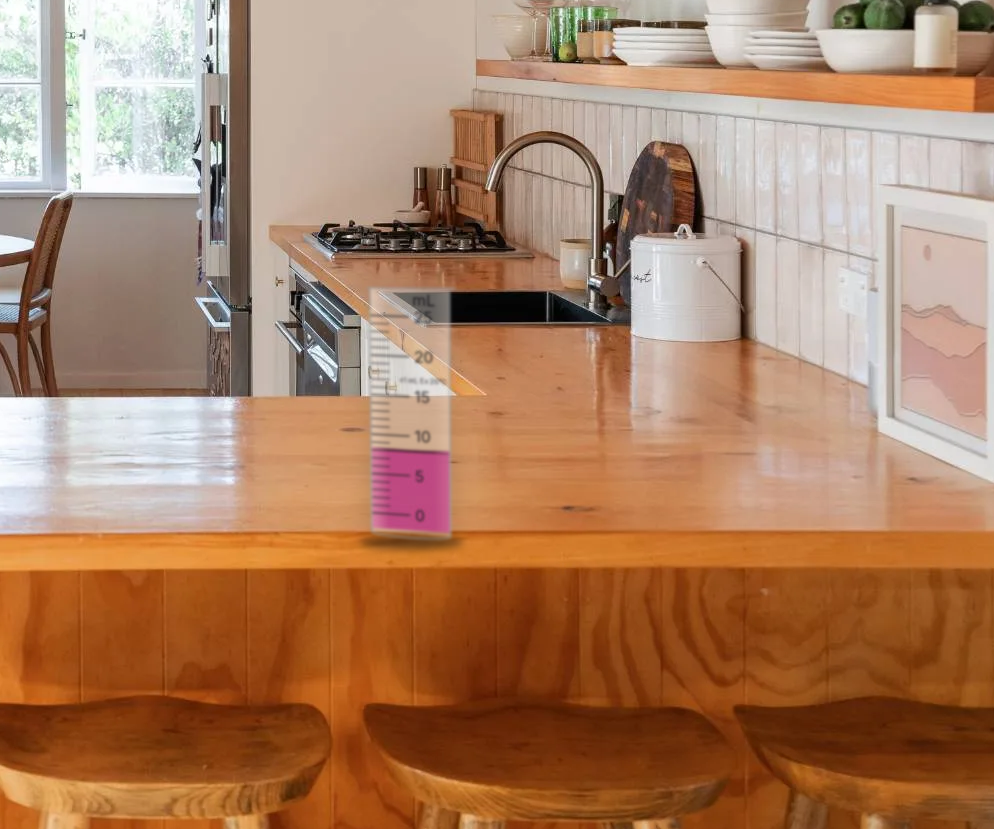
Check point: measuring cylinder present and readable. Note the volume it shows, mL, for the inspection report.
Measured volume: 8 mL
